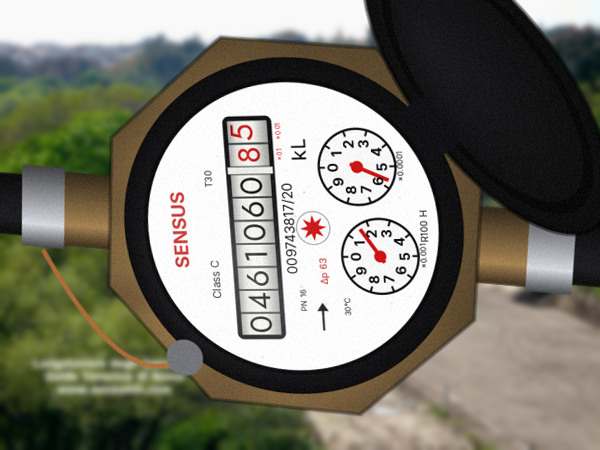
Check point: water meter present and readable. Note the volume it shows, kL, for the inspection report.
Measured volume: 461060.8515 kL
